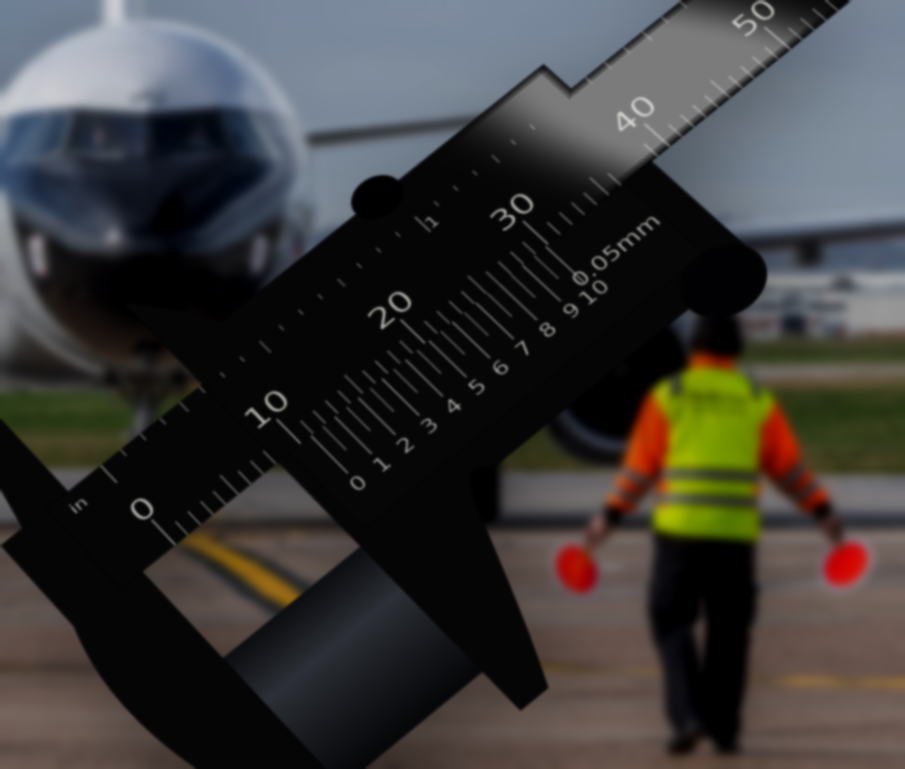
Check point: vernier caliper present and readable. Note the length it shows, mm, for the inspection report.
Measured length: 10.8 mm
